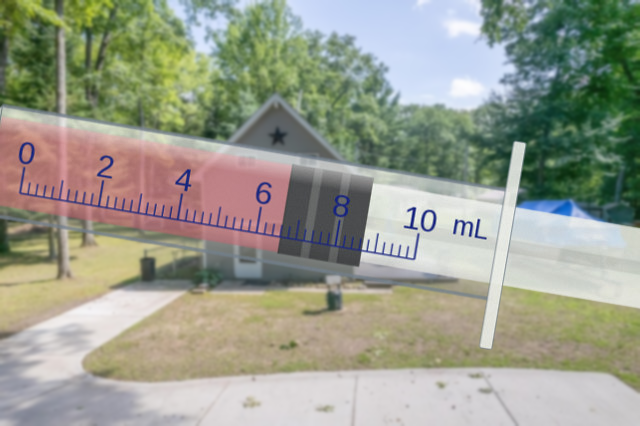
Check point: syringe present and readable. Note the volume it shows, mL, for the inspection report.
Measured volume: 6.6 mL
